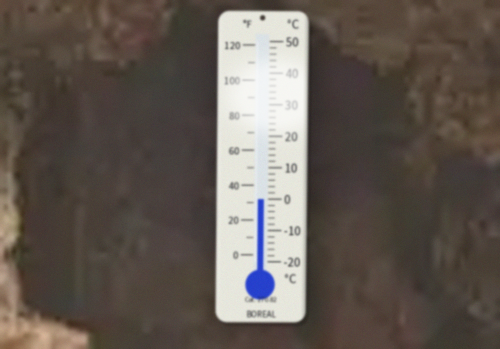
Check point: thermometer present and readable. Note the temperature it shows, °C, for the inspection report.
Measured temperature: 0 °C
